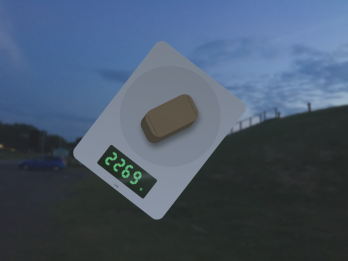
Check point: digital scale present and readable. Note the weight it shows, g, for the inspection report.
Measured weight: 2269 g
